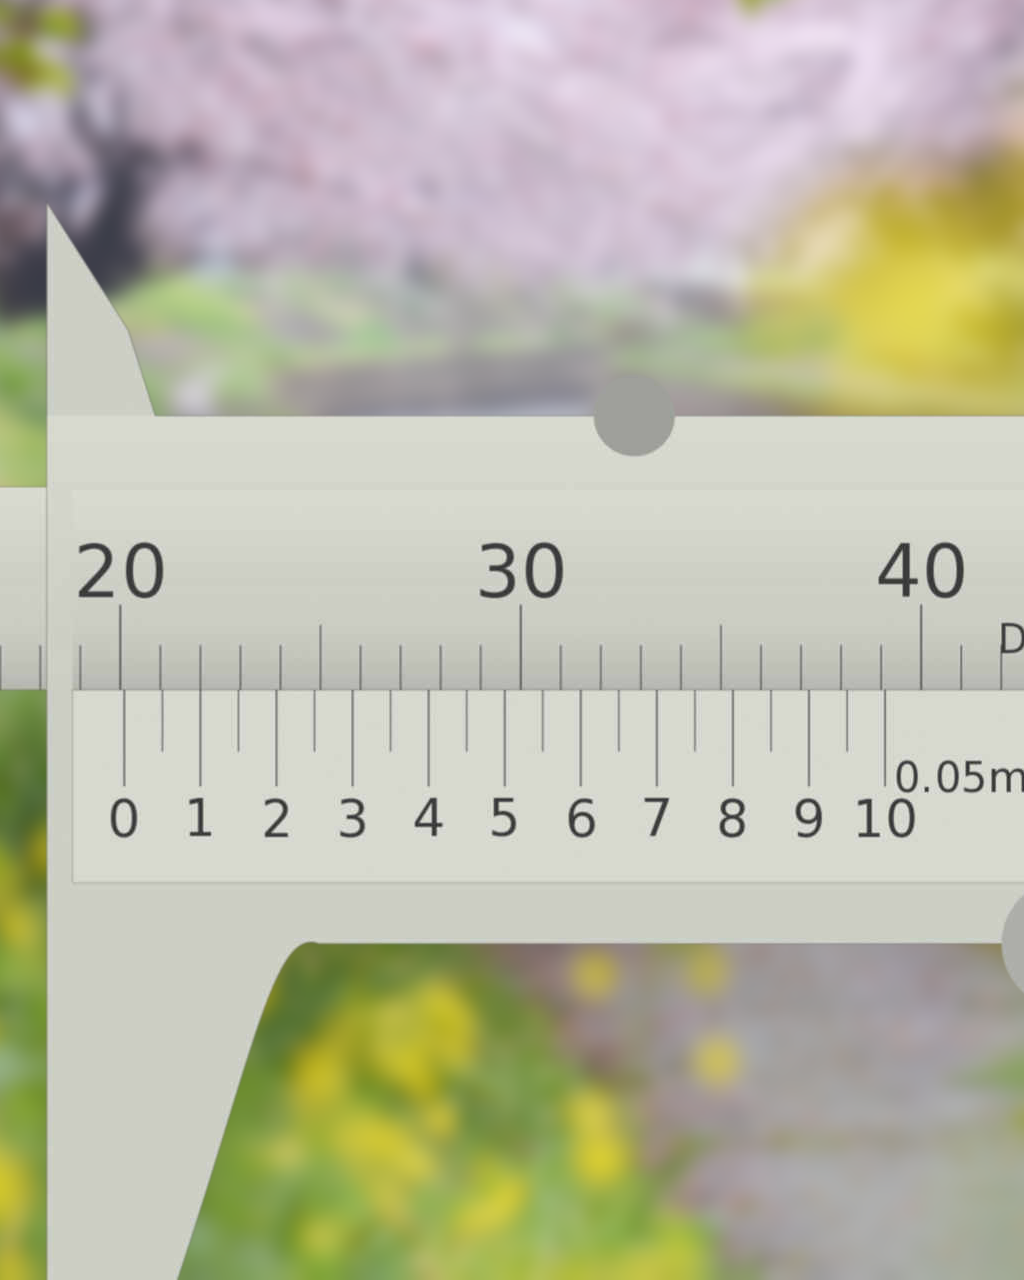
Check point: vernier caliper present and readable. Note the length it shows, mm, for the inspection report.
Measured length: 20.10 mm
